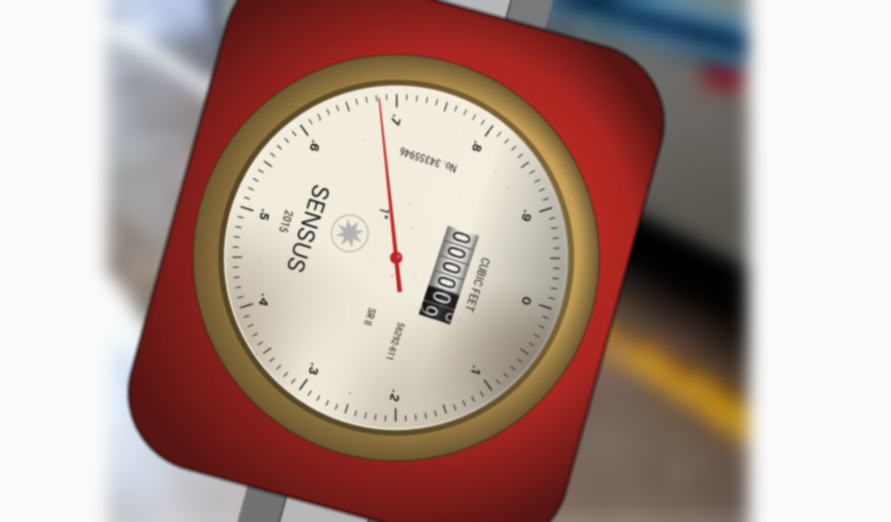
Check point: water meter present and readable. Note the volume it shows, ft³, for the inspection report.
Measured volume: 8.68 ft³
